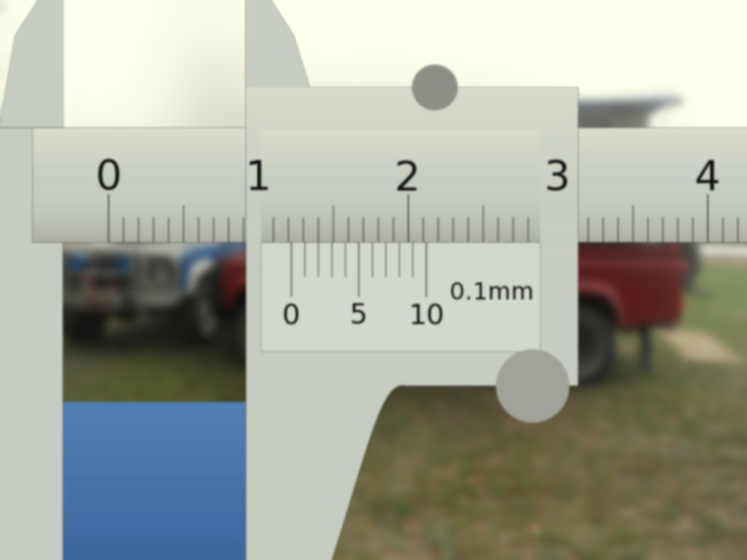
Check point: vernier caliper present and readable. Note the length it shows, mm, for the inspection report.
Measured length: 12.2 mm
